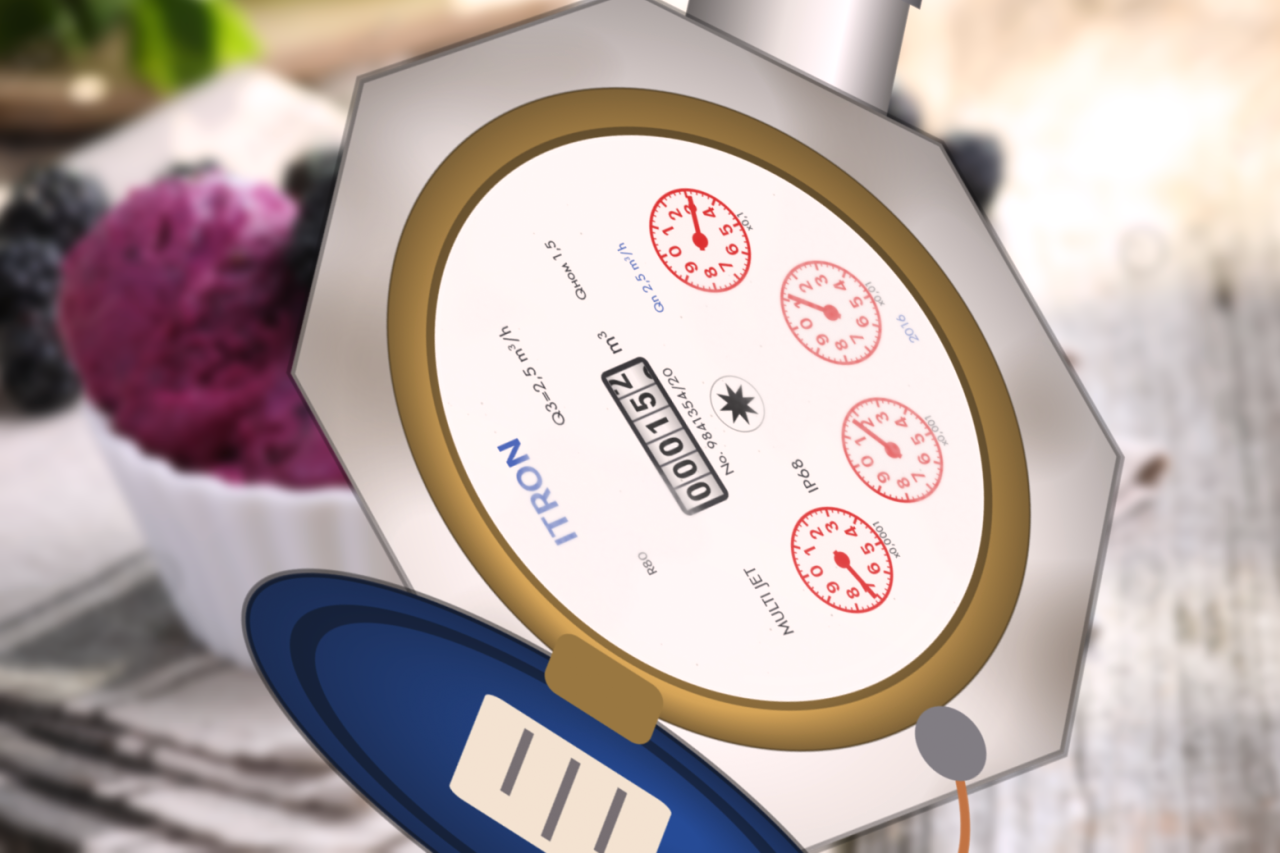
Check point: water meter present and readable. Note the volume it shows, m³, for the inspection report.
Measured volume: 152.3117 m³
